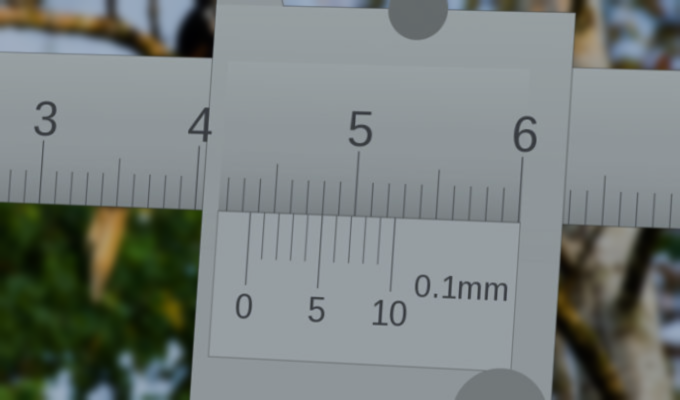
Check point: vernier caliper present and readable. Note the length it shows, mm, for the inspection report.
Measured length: 43.5 mm
